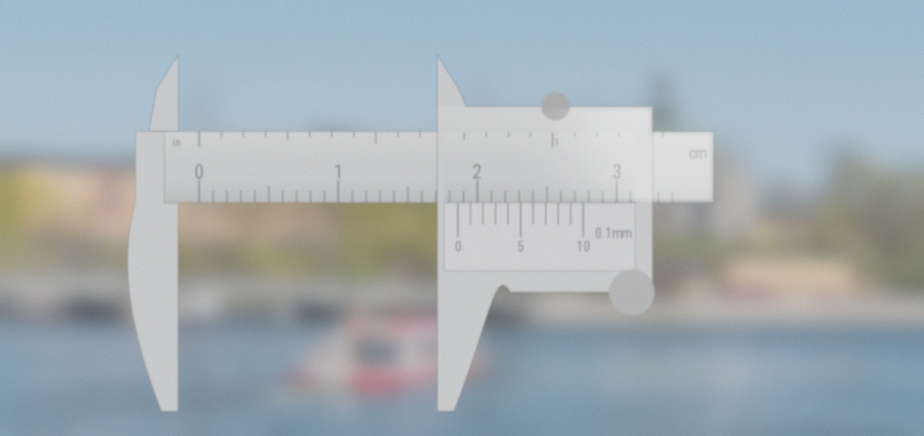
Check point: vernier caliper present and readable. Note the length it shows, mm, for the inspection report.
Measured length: 18.6 mm
